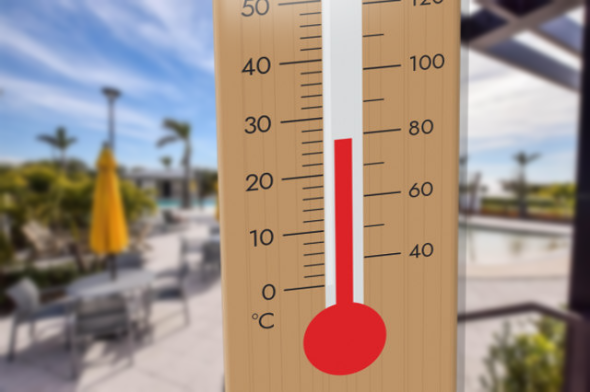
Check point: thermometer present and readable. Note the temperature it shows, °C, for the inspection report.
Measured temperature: 26 °C
